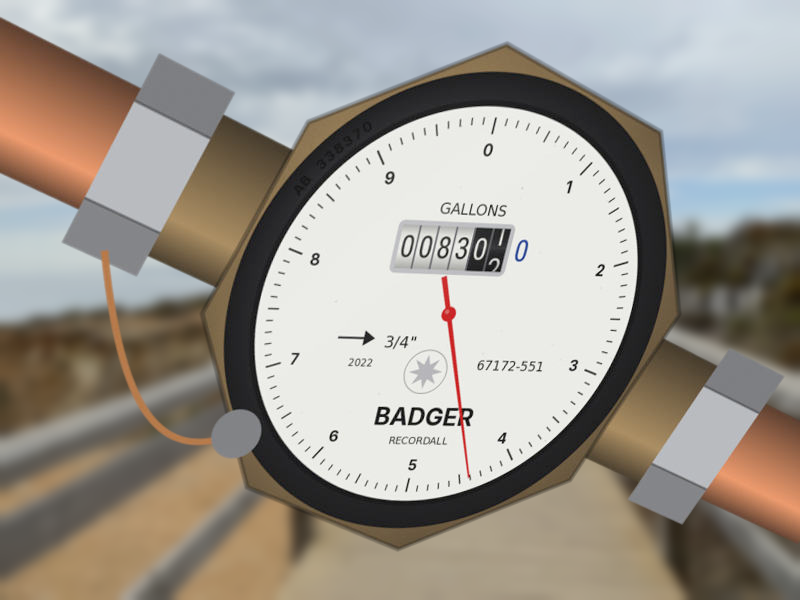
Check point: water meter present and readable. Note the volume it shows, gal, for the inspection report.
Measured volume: 83014.4 gal
